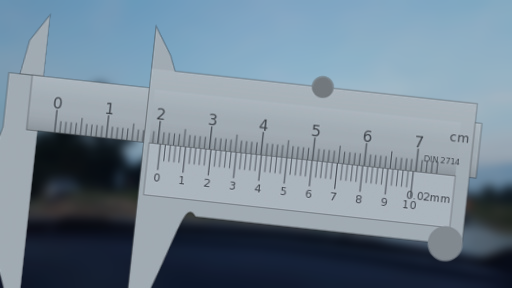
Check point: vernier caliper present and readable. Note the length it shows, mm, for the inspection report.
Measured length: 20.5 mm
